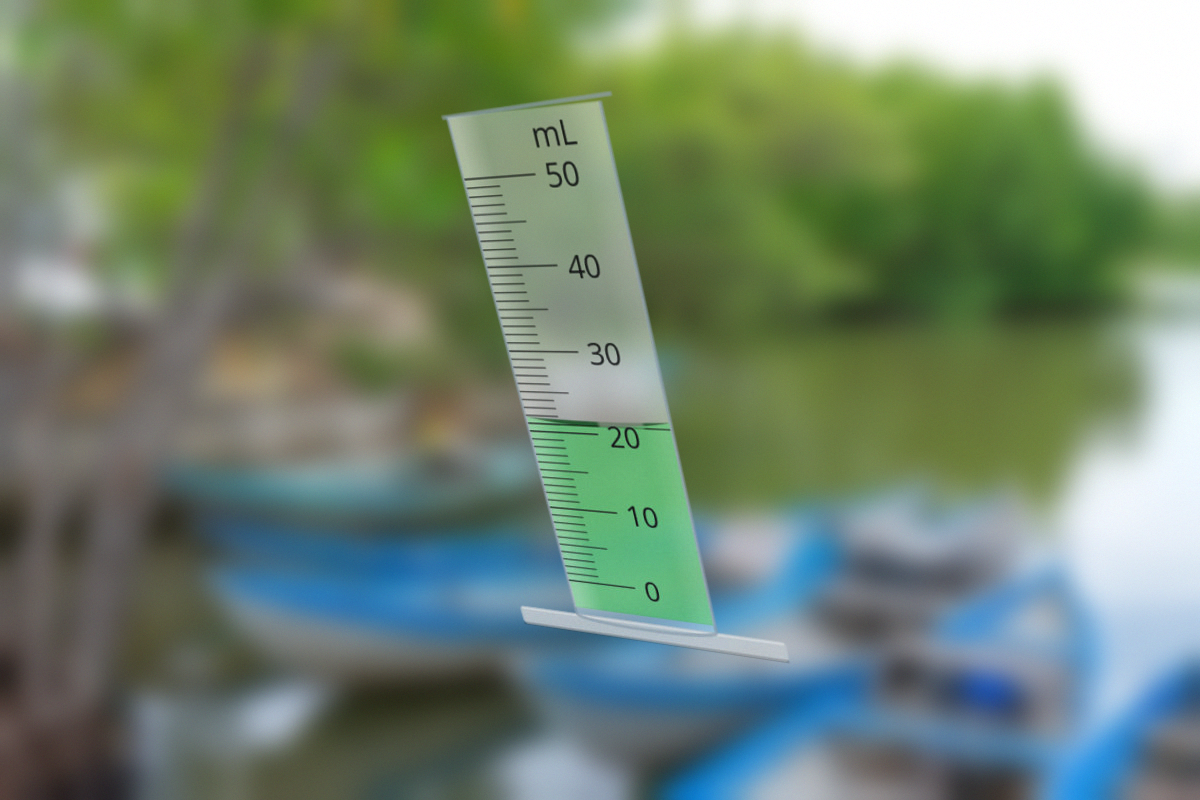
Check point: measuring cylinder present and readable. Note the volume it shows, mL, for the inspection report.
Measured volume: 21 mL
